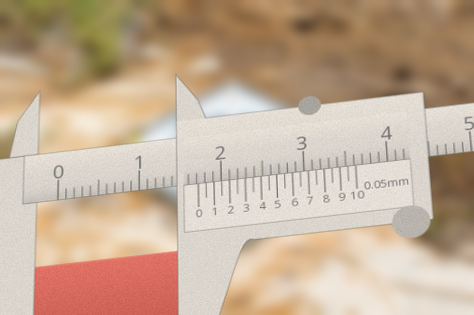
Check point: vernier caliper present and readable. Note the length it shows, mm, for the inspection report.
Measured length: 17.2 mm
